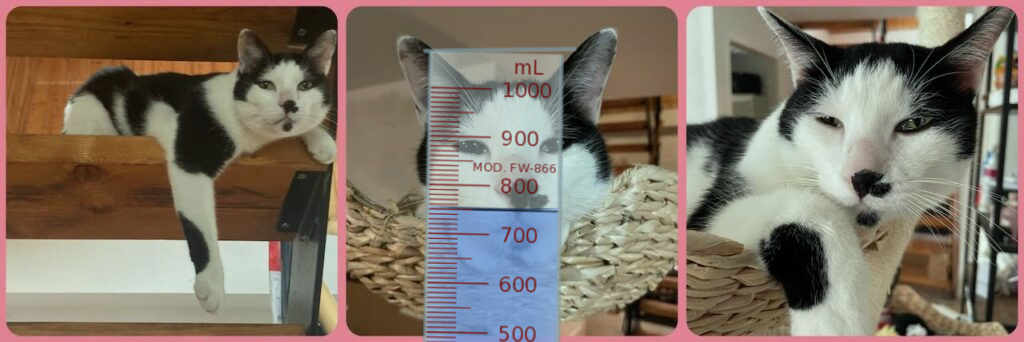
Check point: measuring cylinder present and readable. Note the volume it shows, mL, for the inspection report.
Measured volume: 750 mL
